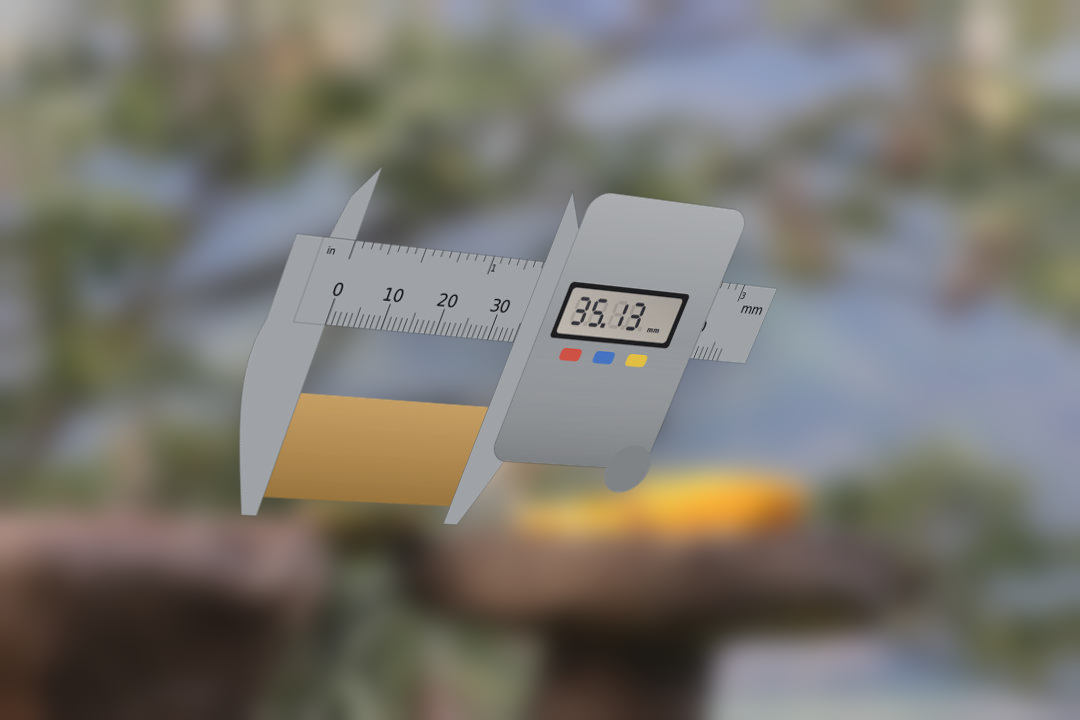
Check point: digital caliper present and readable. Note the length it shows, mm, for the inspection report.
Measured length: 35.13 mm
